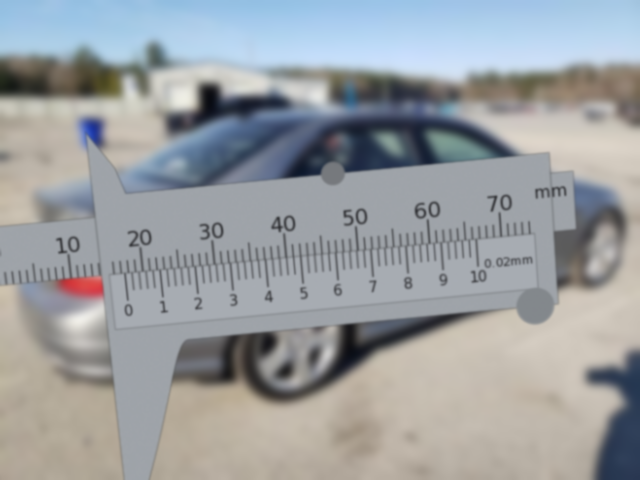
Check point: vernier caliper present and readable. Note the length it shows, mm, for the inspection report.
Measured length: 17.5 mm
